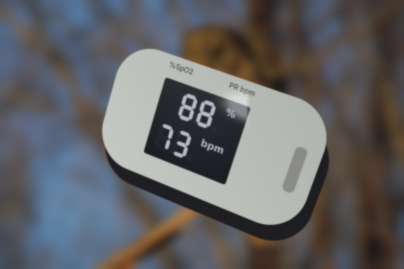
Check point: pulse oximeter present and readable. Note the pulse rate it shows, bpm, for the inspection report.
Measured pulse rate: 73 bpm
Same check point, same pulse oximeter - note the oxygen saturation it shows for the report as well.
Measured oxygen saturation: 88 %
